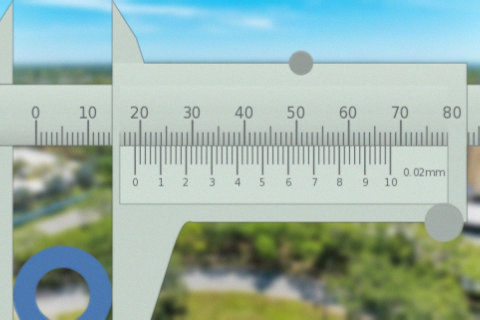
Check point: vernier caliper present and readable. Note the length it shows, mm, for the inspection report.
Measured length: 19.0 mm
